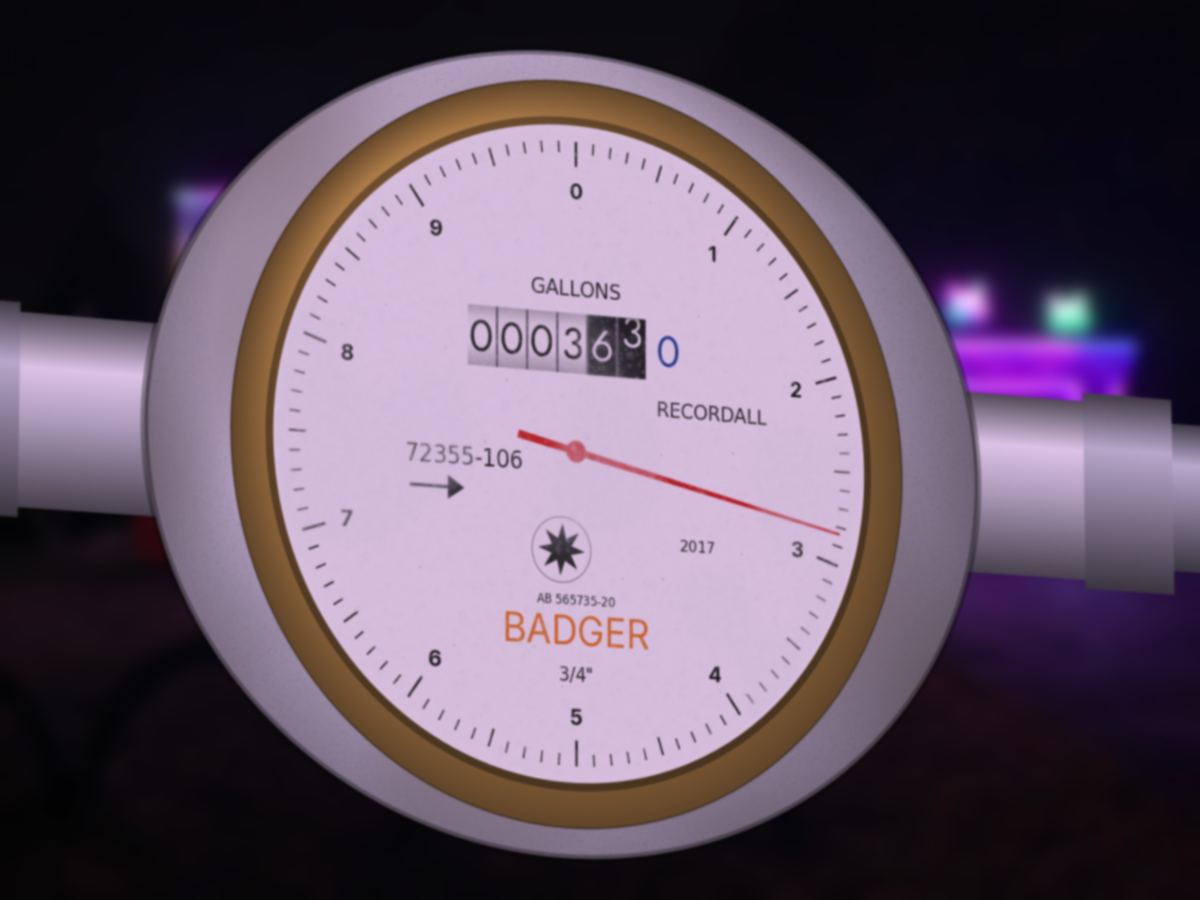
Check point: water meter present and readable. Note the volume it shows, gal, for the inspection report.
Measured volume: 3632.8 gal
